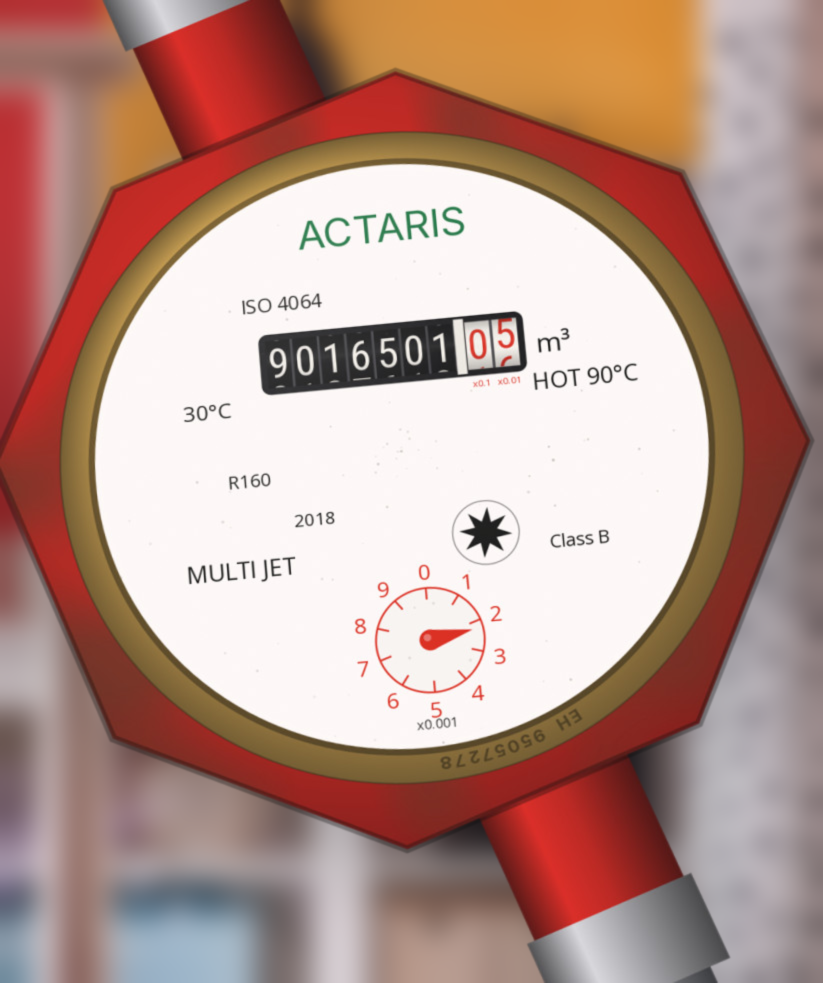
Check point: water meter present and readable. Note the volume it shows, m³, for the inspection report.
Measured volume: 9016501.052 m³
